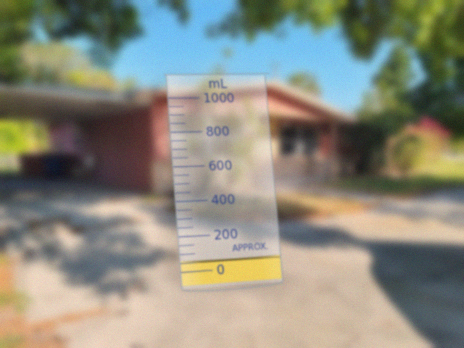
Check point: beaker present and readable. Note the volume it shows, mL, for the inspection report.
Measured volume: 50 mL
